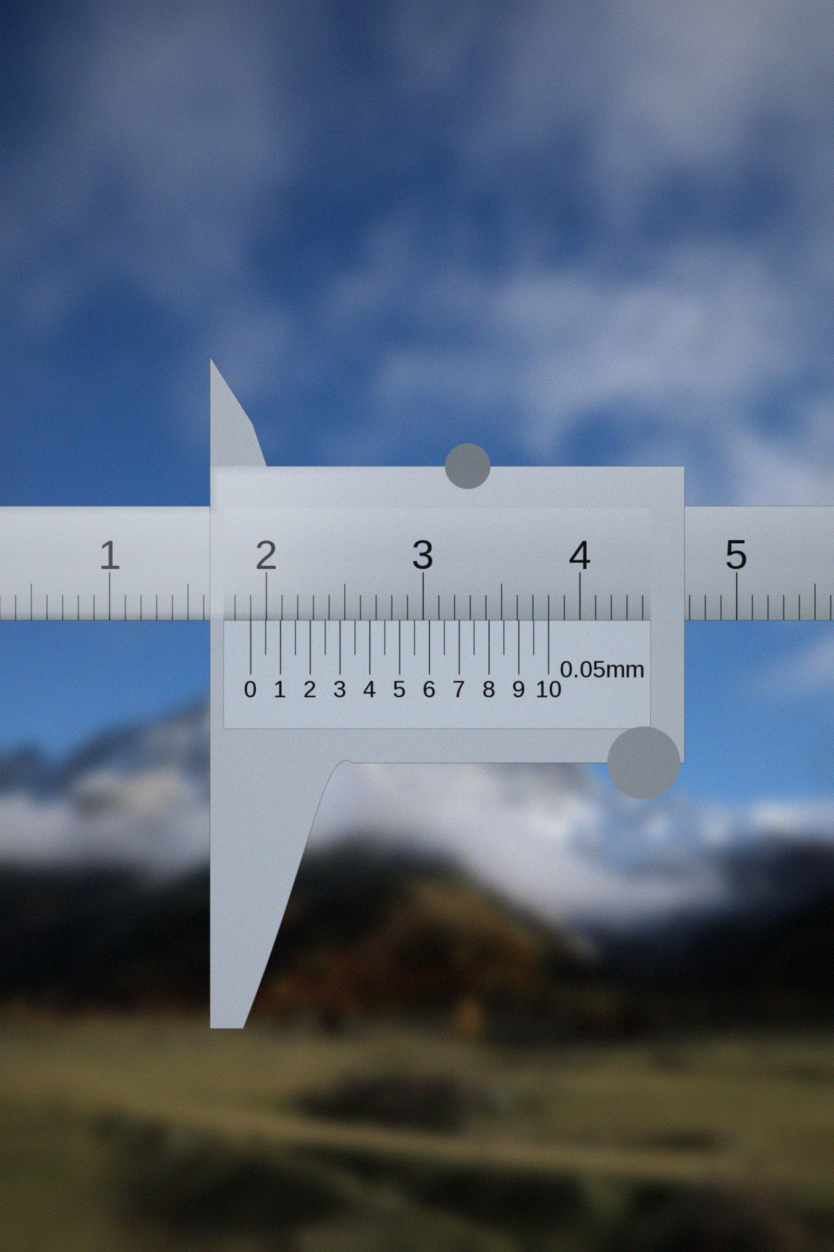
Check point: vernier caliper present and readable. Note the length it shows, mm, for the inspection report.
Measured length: 19.0 mm
